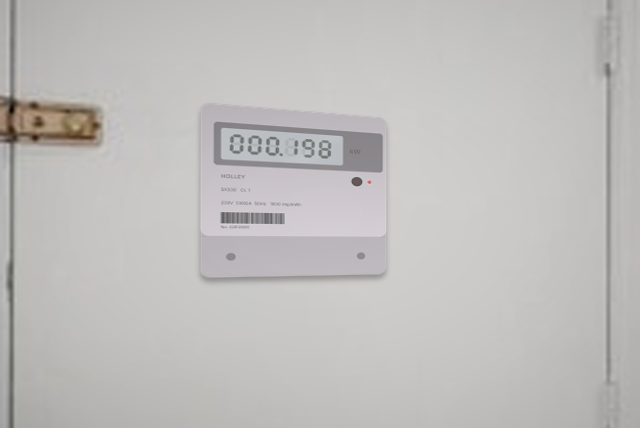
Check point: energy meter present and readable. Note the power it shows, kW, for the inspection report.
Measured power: 0.198 kW
